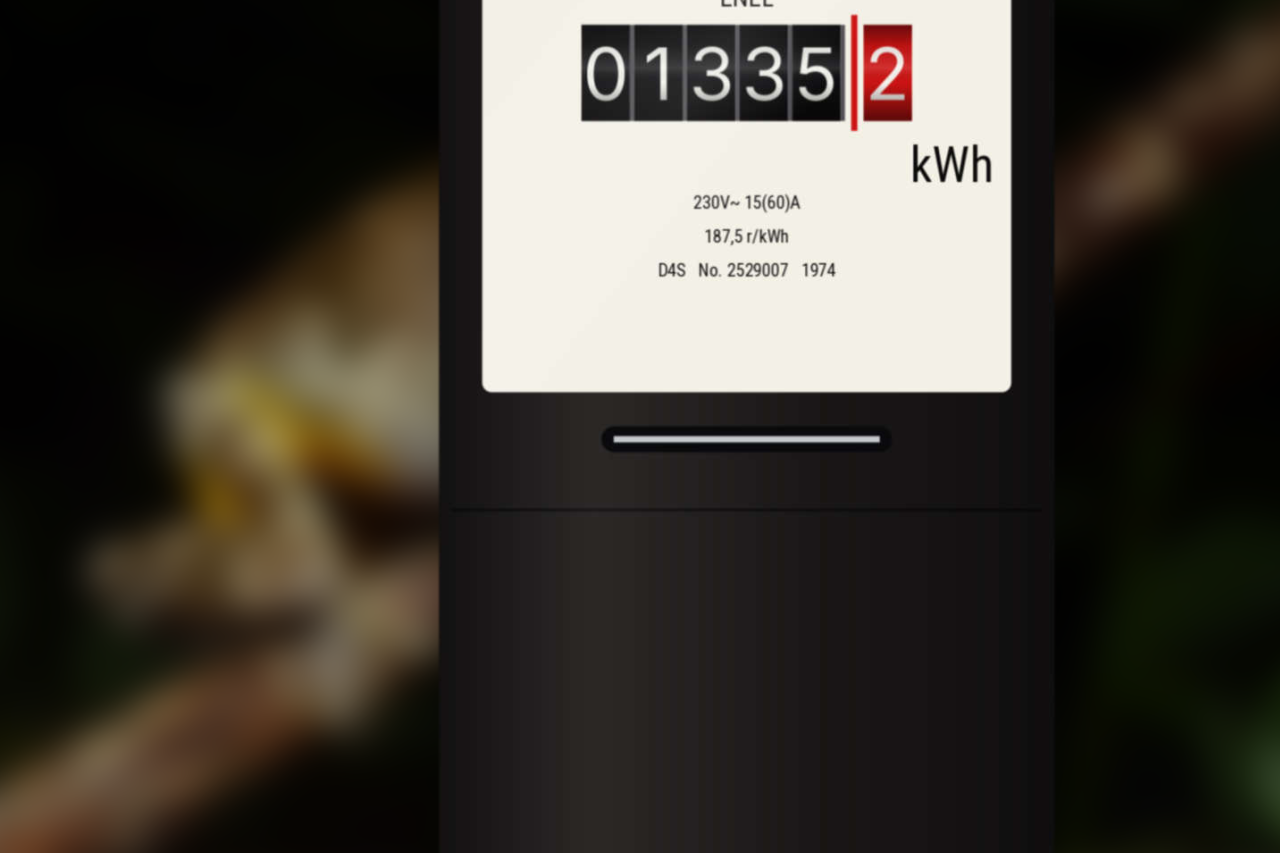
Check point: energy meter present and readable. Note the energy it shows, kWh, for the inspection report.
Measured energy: 1335.2 kWh
